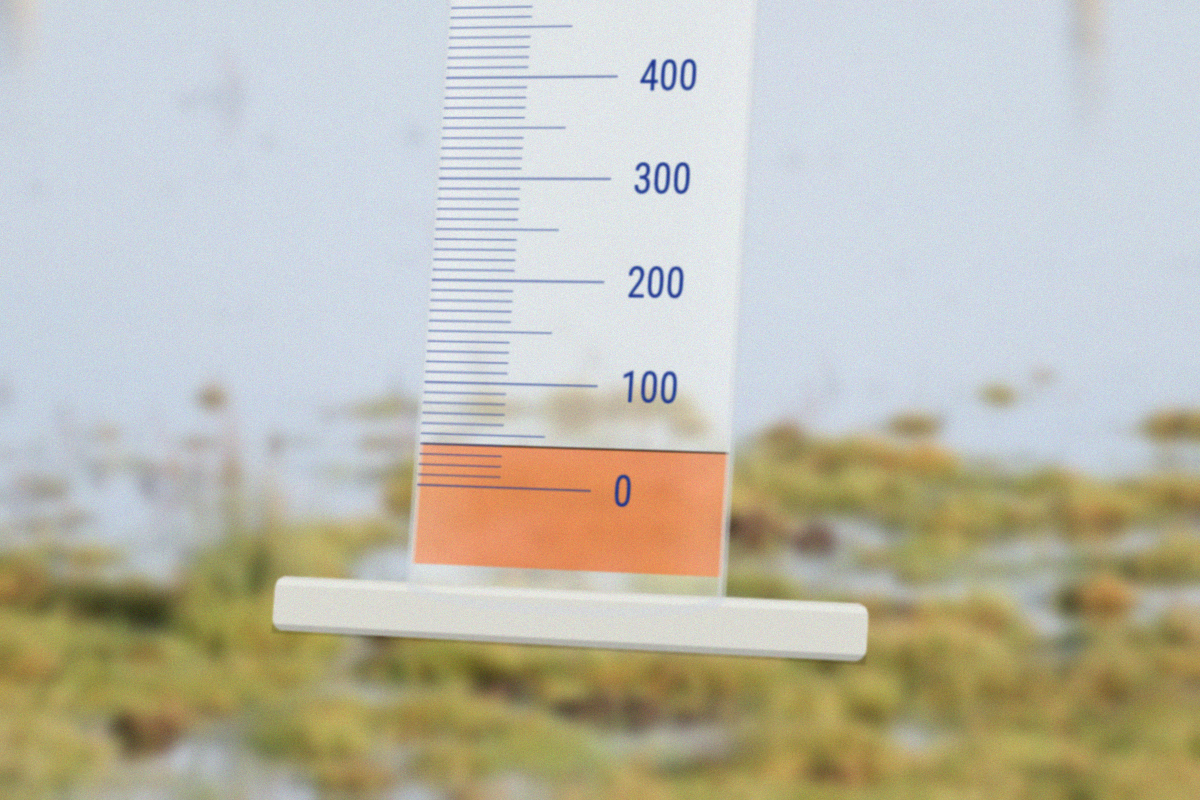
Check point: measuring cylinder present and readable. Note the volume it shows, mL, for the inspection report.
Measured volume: 40 mL
